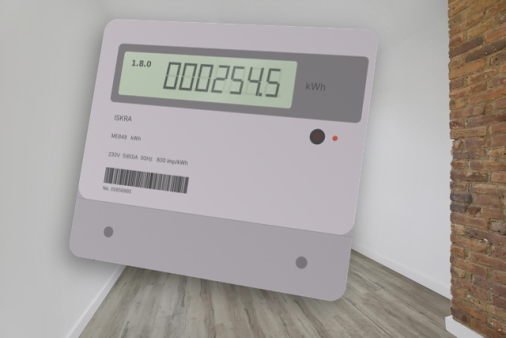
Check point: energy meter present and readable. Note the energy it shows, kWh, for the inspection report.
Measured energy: 254.5 kWh
